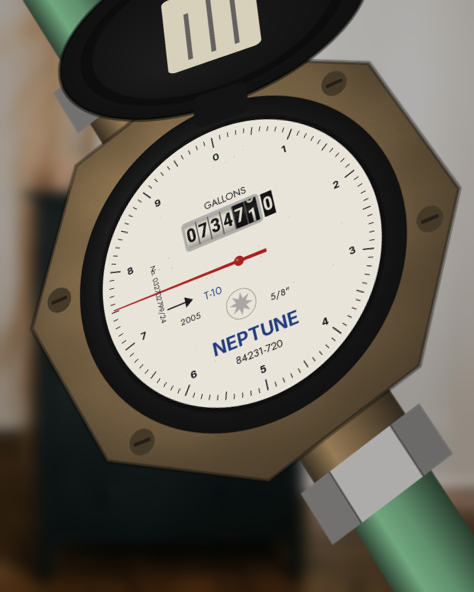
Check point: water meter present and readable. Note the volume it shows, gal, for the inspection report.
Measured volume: 734707.5 gal
